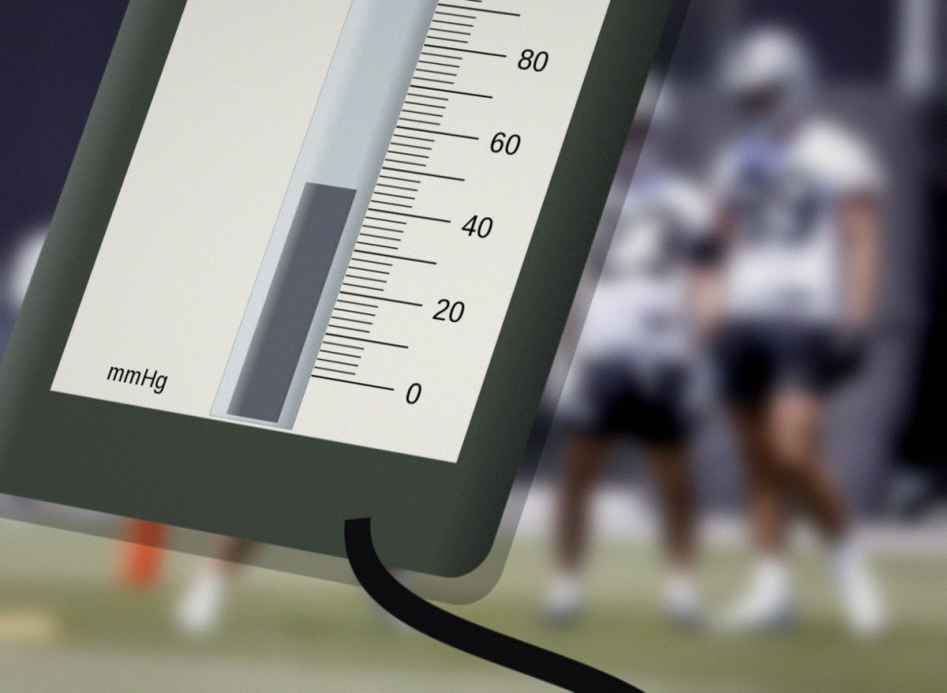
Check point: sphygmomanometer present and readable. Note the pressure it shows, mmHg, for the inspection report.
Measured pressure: 44 mmHg
